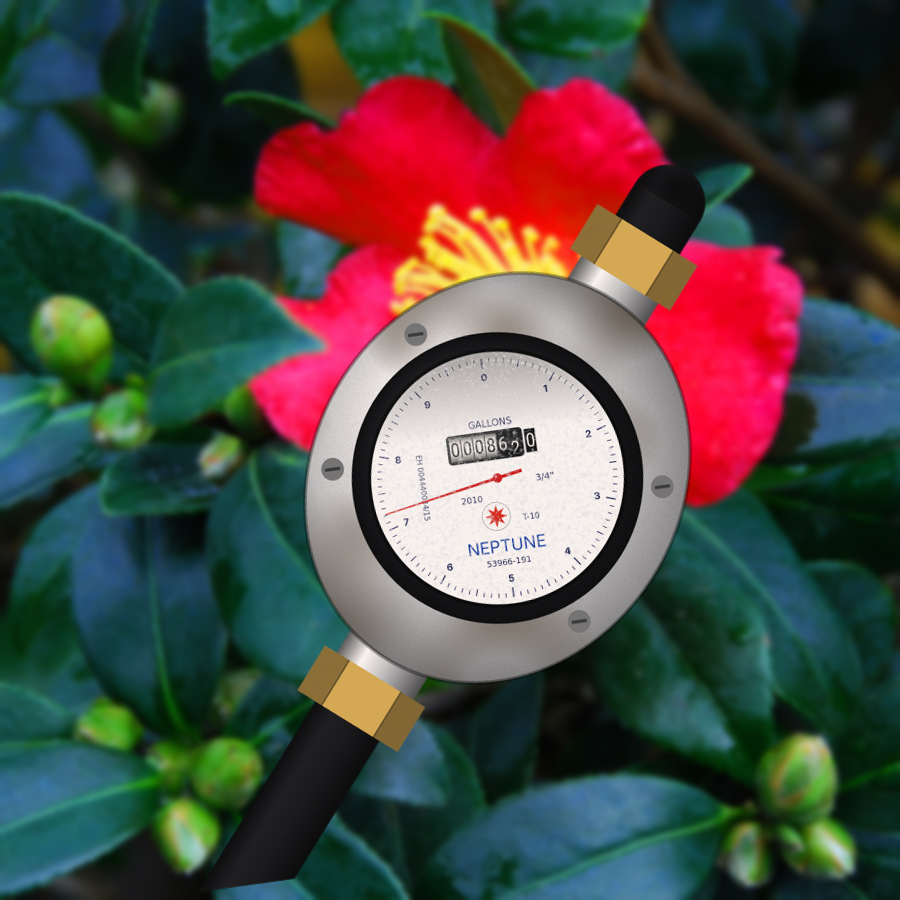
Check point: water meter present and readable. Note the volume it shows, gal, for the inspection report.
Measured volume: 8617.2 gal
